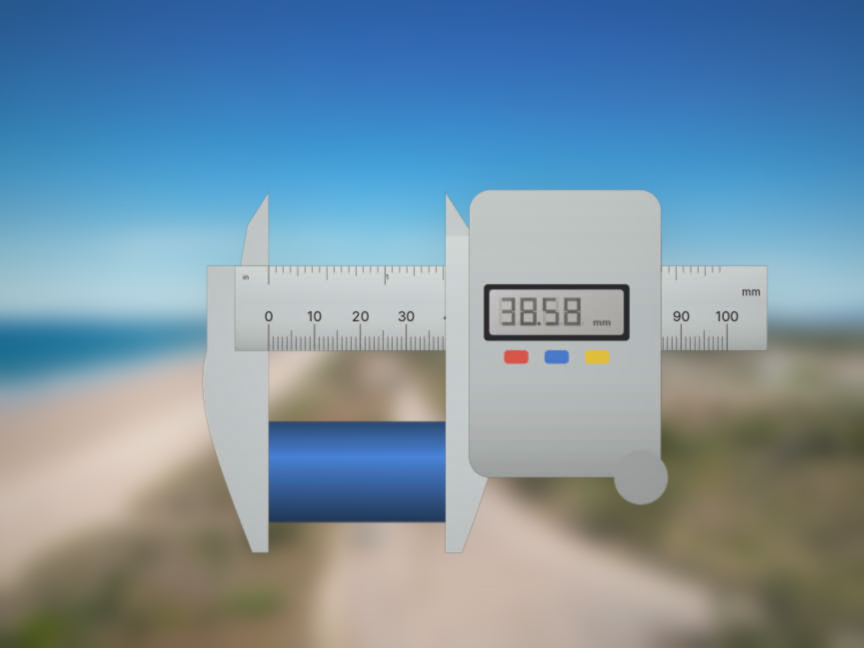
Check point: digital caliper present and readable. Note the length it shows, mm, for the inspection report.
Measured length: 38.58 mm
